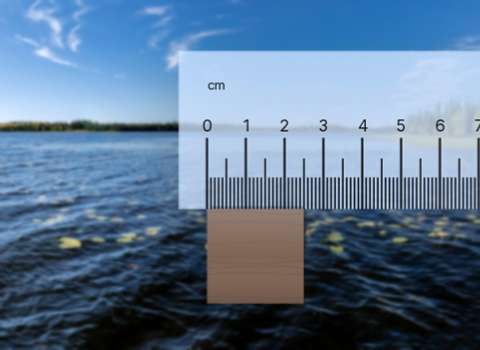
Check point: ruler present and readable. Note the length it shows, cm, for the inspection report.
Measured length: 2.5 cm
